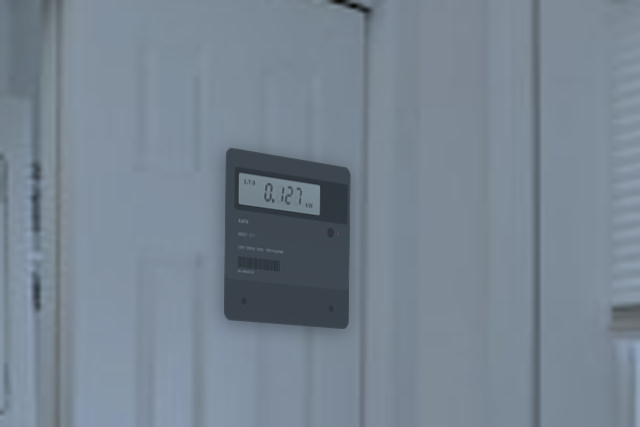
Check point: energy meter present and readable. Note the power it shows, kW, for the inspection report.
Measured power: 0.127 kW
